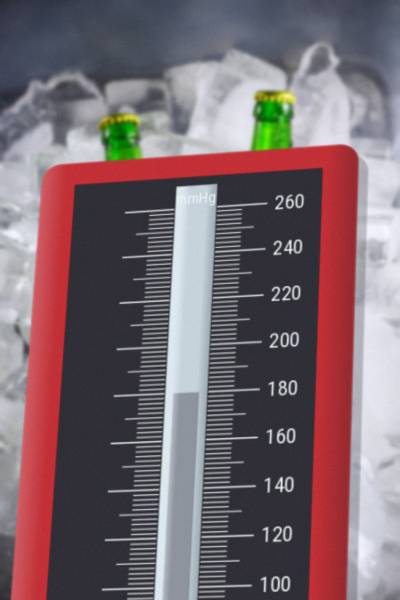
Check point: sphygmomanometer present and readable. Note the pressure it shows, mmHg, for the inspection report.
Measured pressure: 180 mmHg
